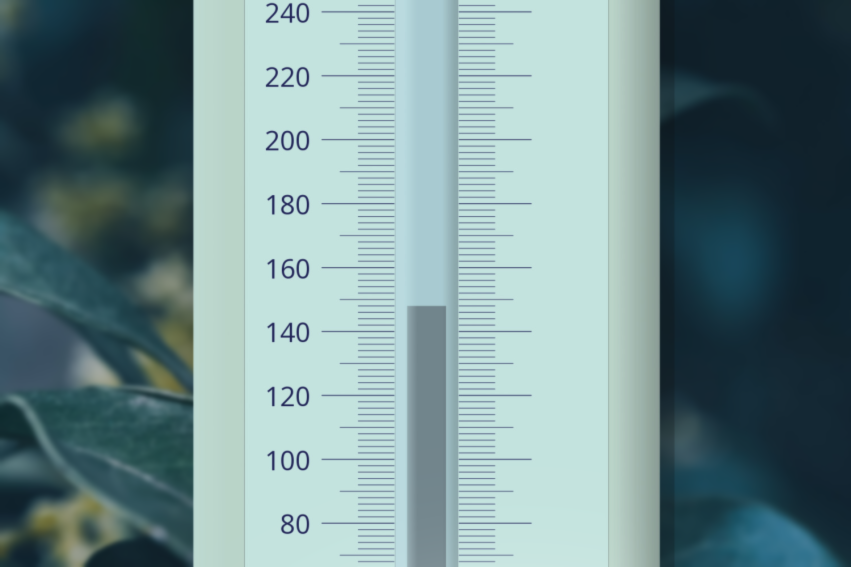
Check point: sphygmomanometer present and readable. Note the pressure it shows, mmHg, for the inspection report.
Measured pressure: 148 mmHg
